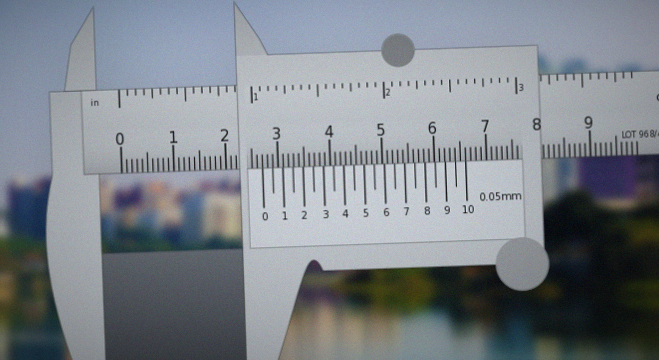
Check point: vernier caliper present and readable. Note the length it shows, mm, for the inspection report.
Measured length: 27.0 mm
